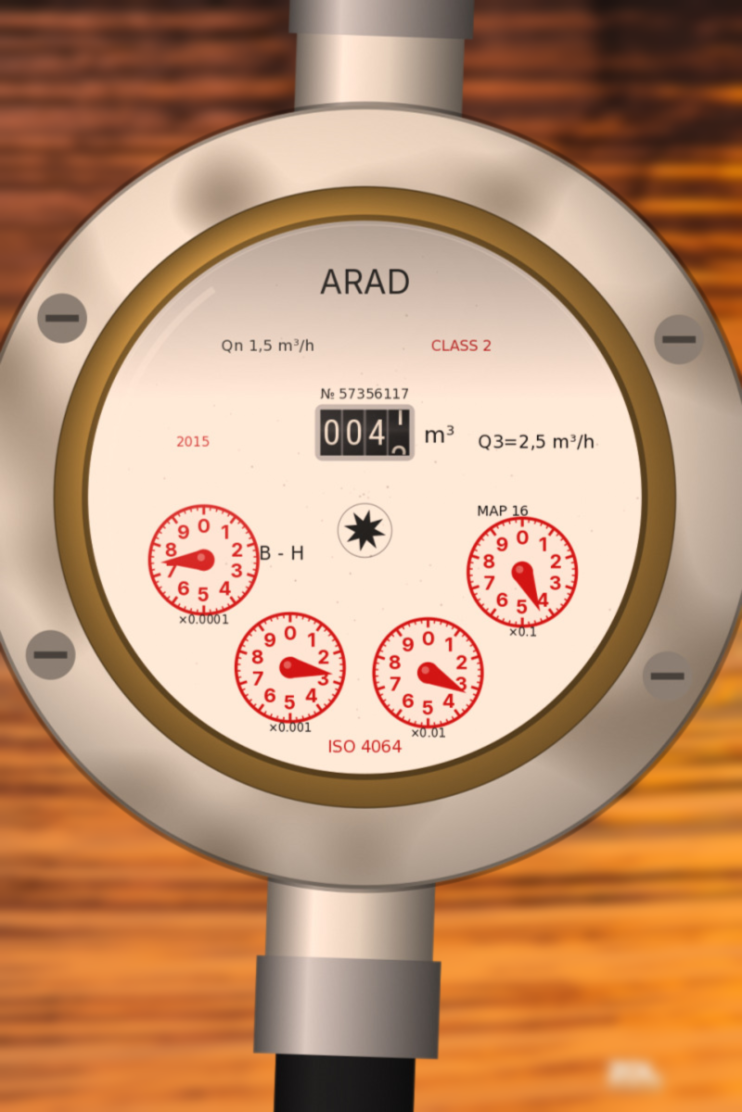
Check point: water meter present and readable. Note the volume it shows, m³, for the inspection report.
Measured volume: 41.4327 m³
